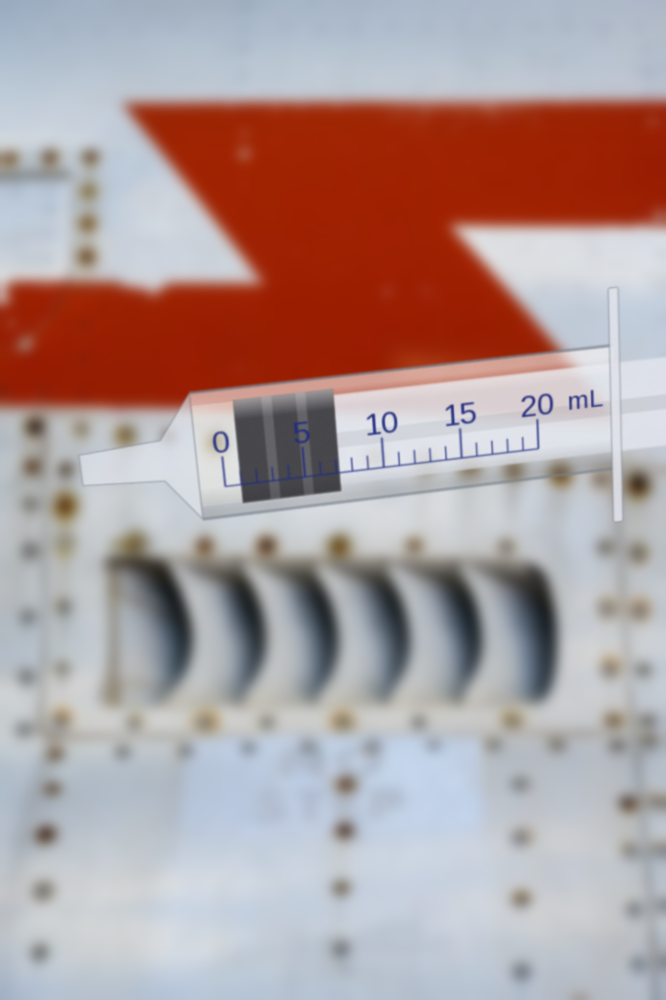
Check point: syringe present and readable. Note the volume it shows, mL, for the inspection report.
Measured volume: 1 mL
